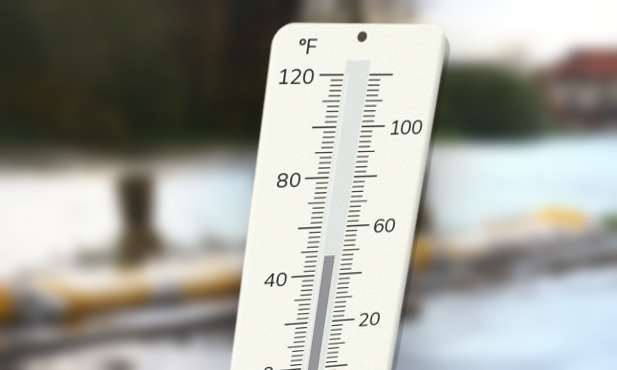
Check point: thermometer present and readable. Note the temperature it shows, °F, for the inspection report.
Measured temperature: 48 °F
